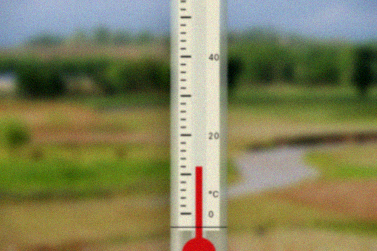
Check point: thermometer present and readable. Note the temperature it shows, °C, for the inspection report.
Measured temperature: 12 °C
